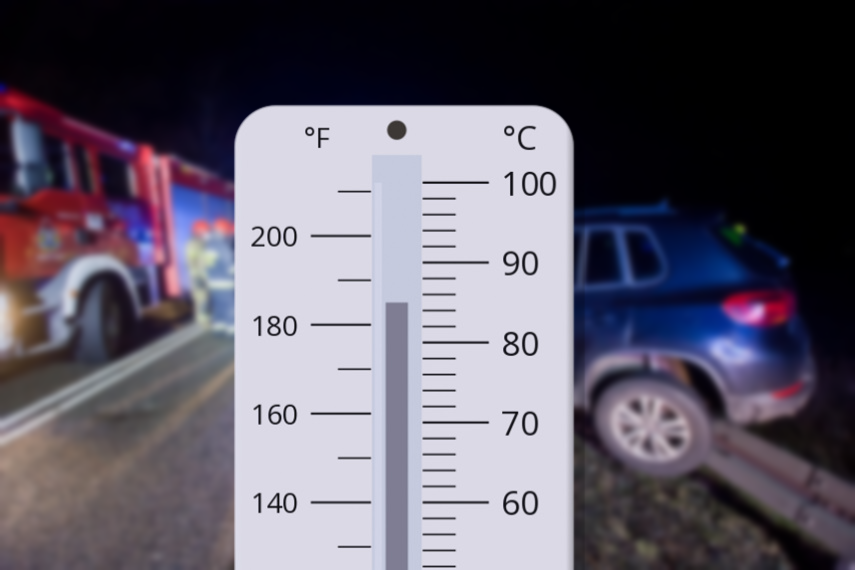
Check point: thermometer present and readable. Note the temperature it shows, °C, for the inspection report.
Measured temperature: 85 °C
